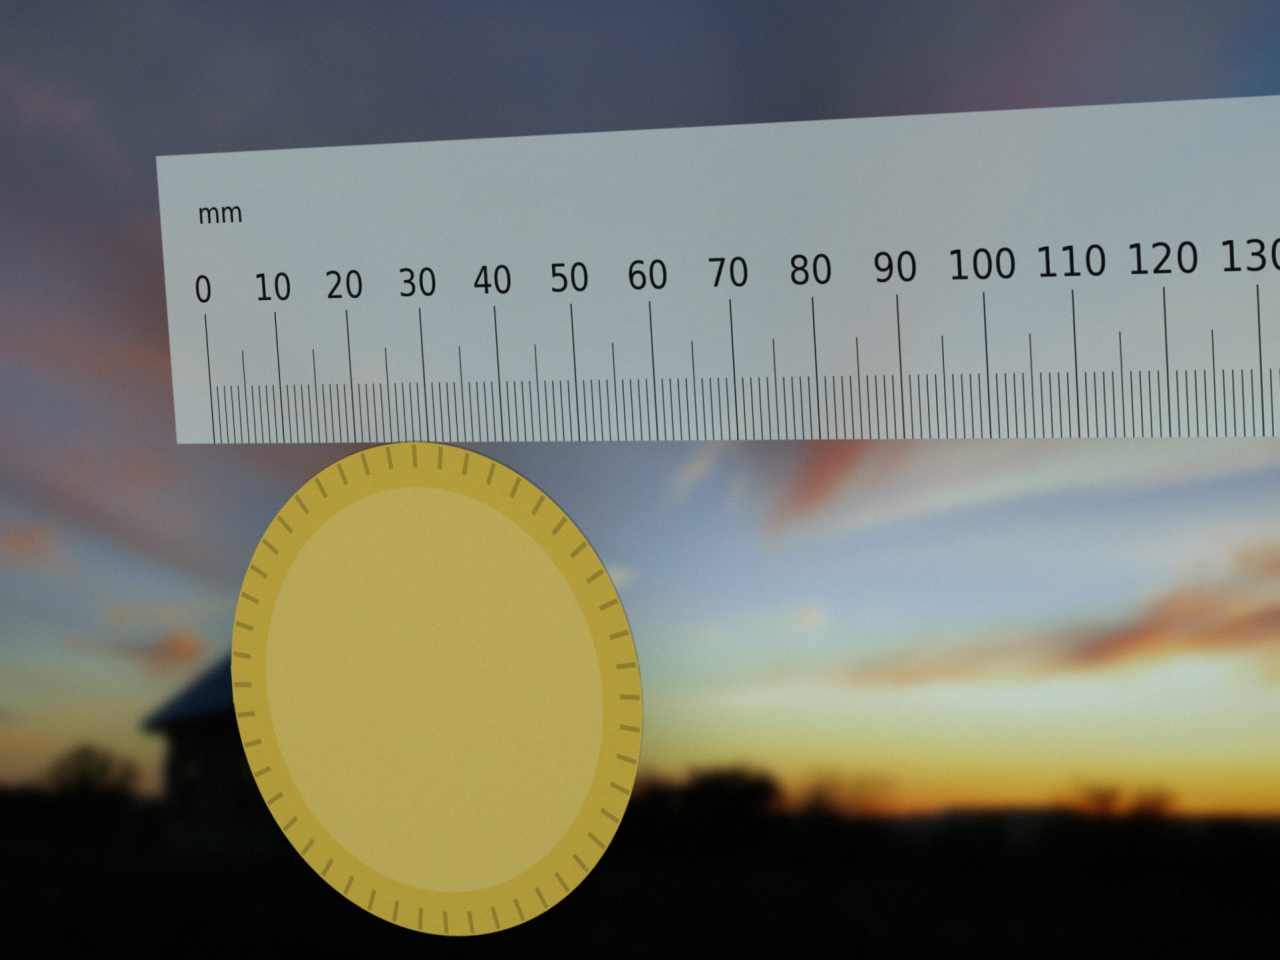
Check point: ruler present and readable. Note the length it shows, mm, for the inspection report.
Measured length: 56 mm
